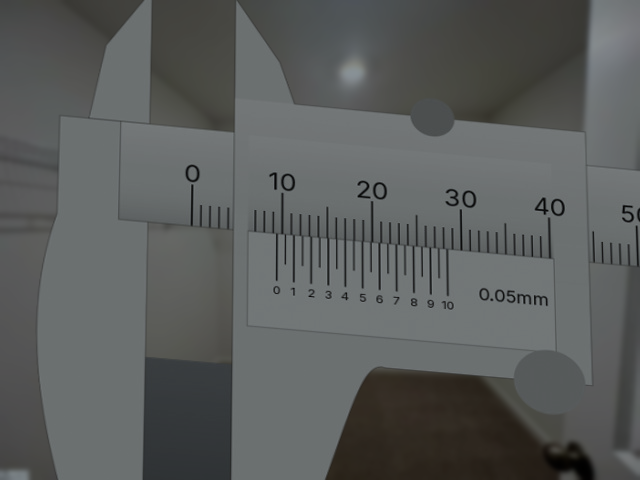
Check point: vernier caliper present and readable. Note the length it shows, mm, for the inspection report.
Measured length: 9.4 mm
